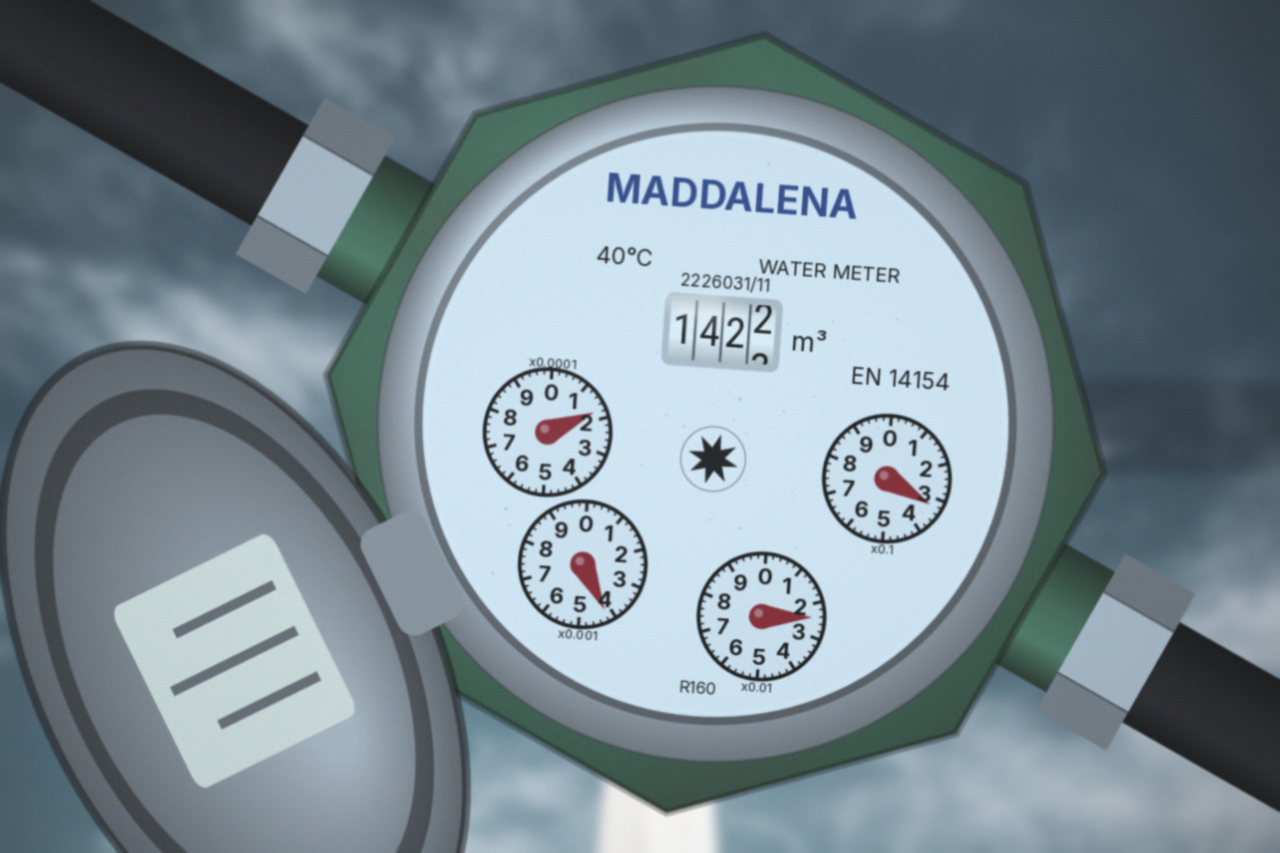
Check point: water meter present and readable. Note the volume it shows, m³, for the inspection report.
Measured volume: 1422.3241 m³
